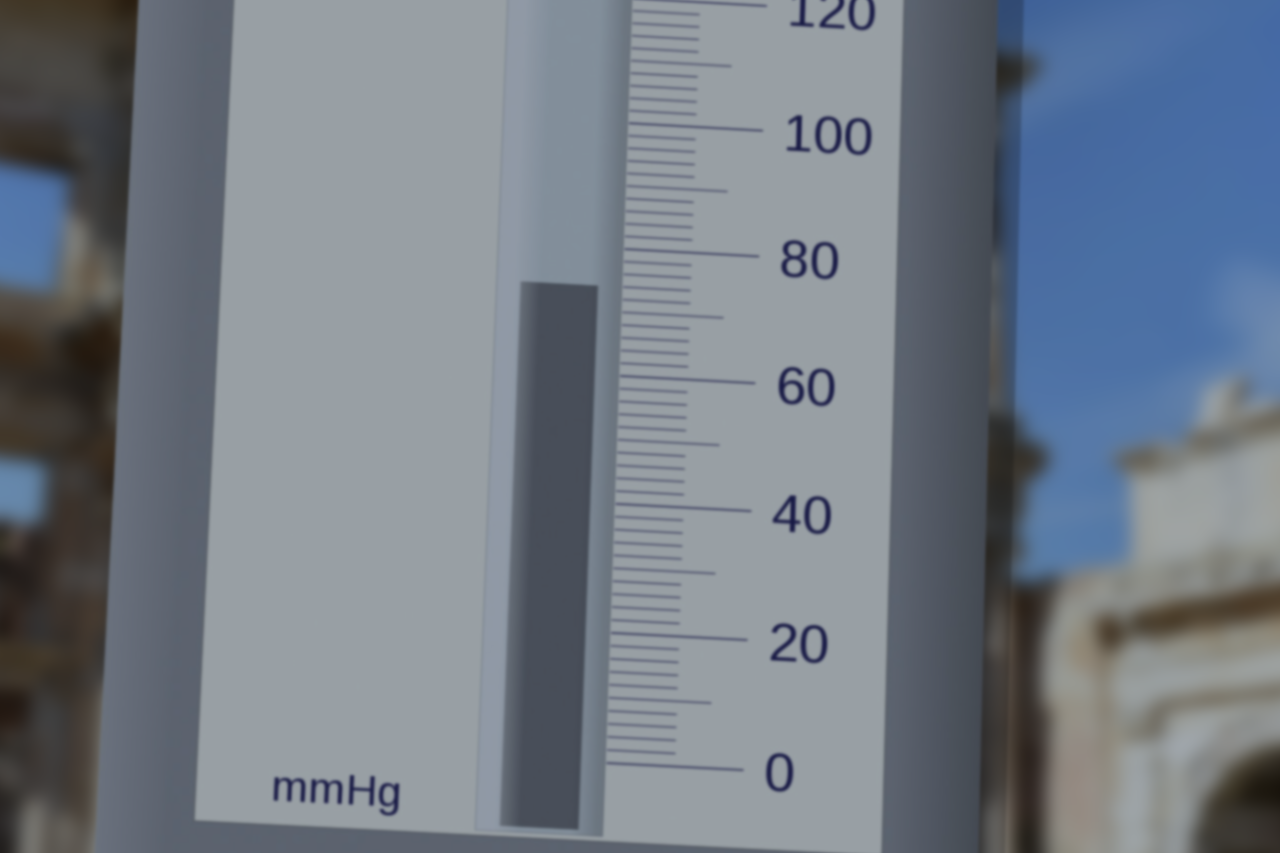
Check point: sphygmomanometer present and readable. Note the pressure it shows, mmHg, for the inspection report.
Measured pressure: 74 mmHg
